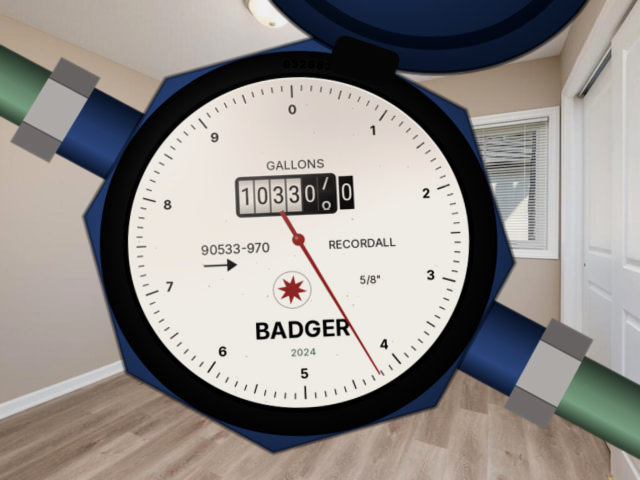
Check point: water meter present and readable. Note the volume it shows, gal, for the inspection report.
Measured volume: 1033074.2 gal
